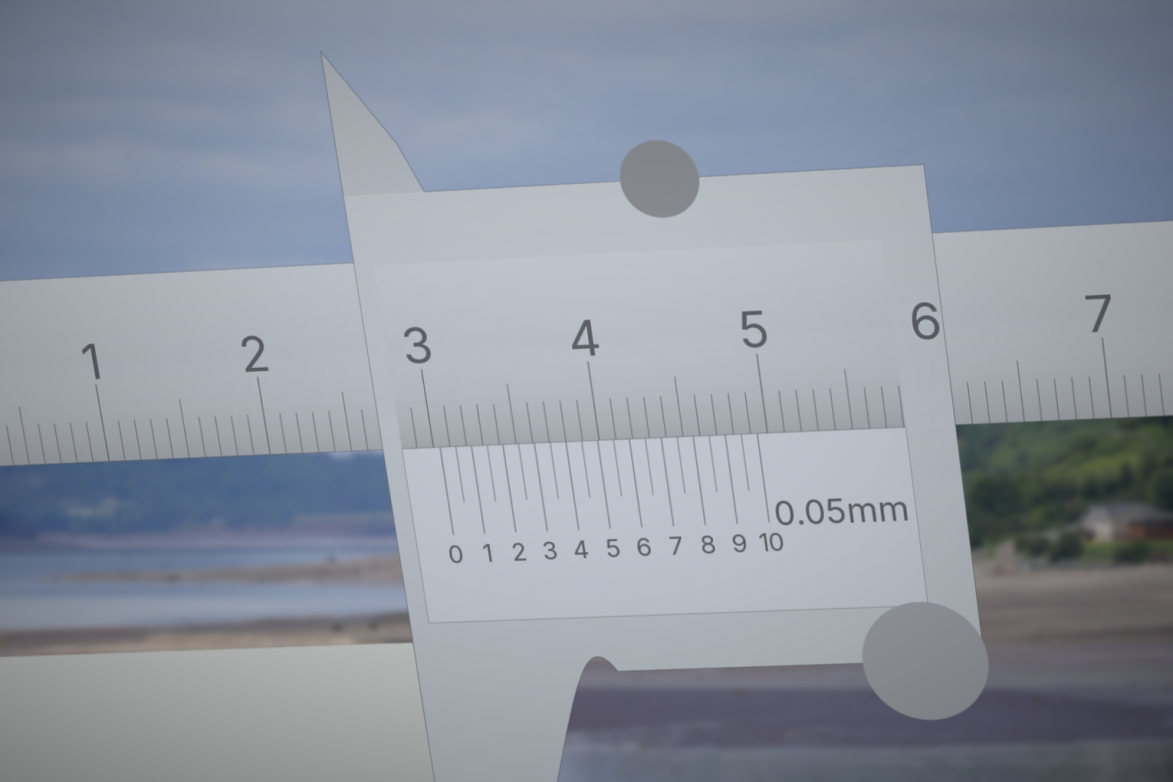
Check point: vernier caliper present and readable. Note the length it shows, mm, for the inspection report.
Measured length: 30.4 mm
